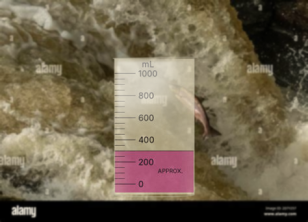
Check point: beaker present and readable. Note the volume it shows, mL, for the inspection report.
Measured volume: 300 mL
